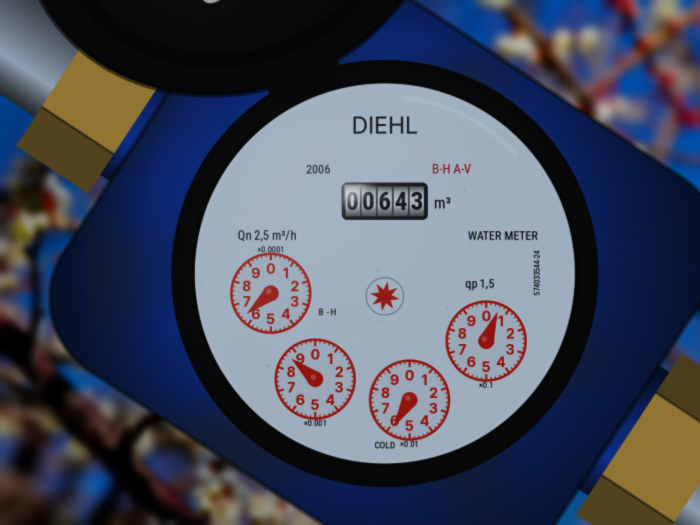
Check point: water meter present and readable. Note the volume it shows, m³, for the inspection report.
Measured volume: 643.0586 m³
